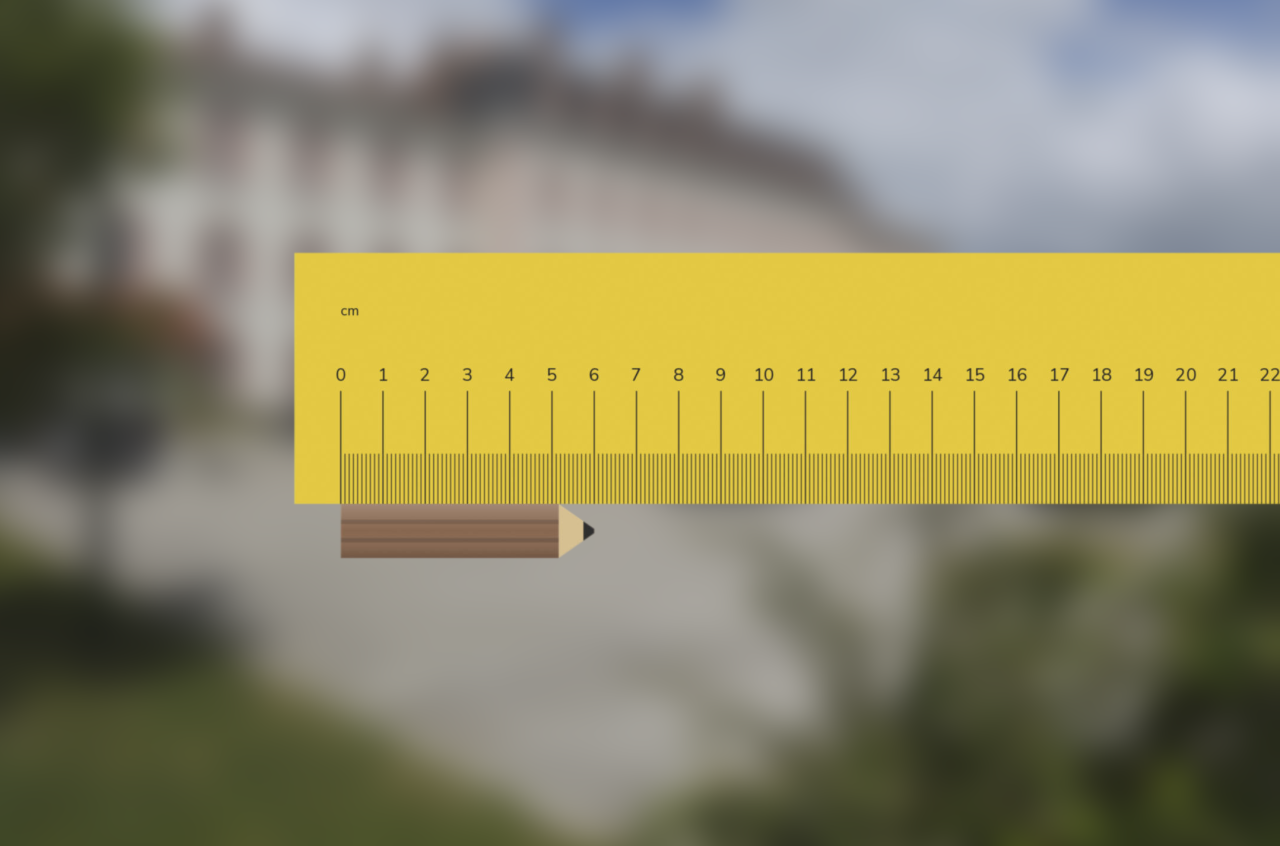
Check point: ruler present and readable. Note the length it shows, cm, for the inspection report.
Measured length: 6 cm
